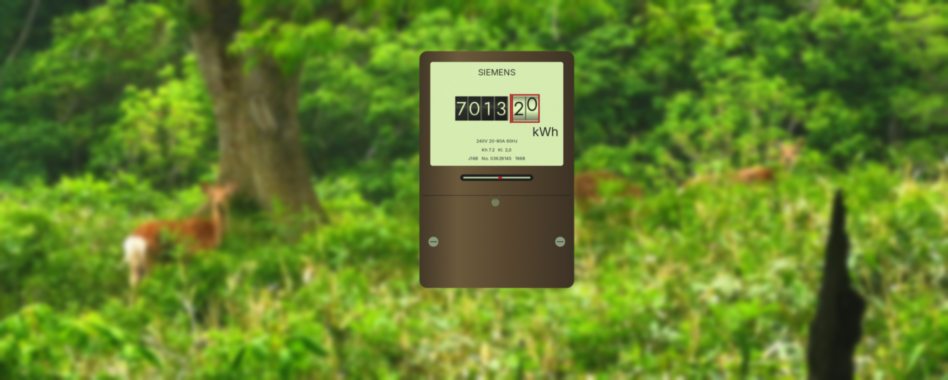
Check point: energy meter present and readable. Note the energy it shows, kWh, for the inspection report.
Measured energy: 7013.20 kWh
